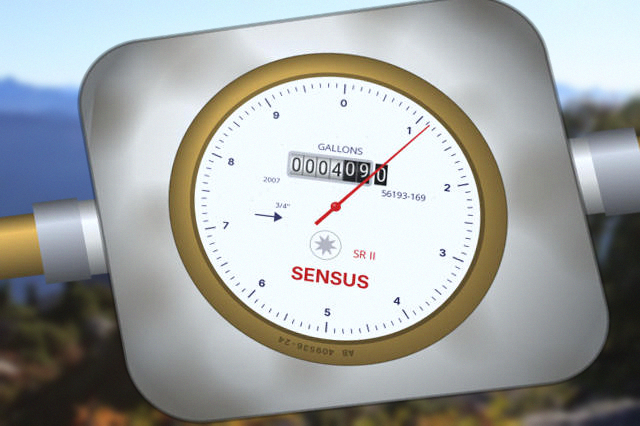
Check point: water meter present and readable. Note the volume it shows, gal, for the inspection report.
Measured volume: 4091.1 gal
